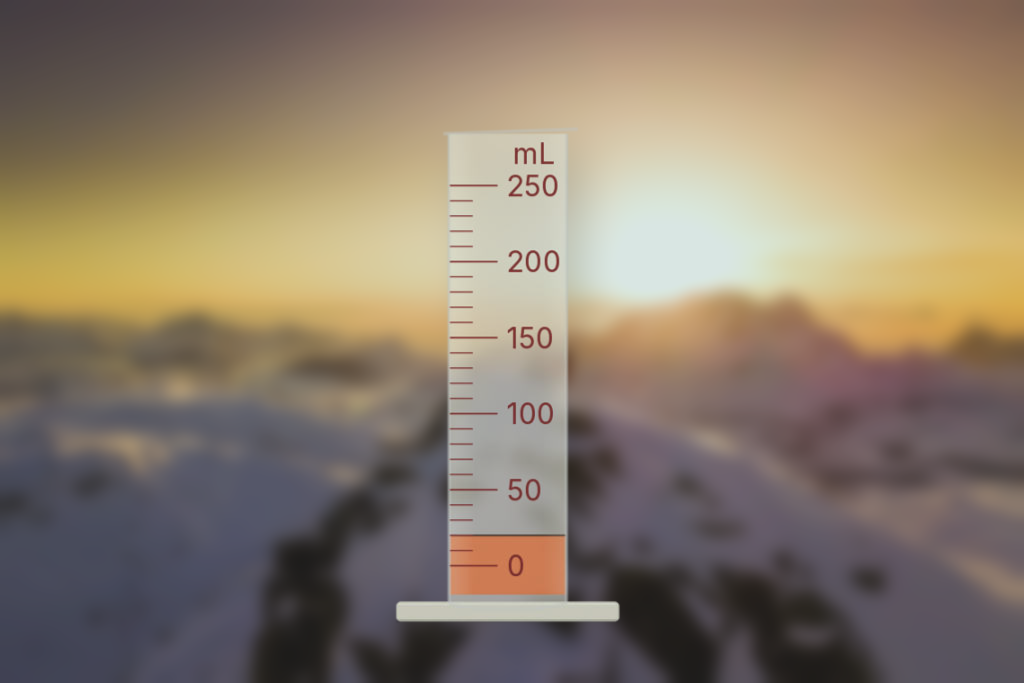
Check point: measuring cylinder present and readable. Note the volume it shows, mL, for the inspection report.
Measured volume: 20 mL
